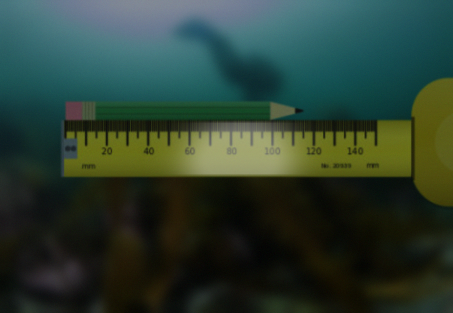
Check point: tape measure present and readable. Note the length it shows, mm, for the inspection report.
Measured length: 115 mm
